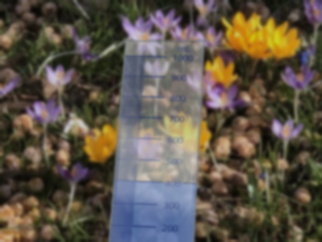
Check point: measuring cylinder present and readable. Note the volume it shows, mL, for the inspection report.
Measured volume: 400 mL
